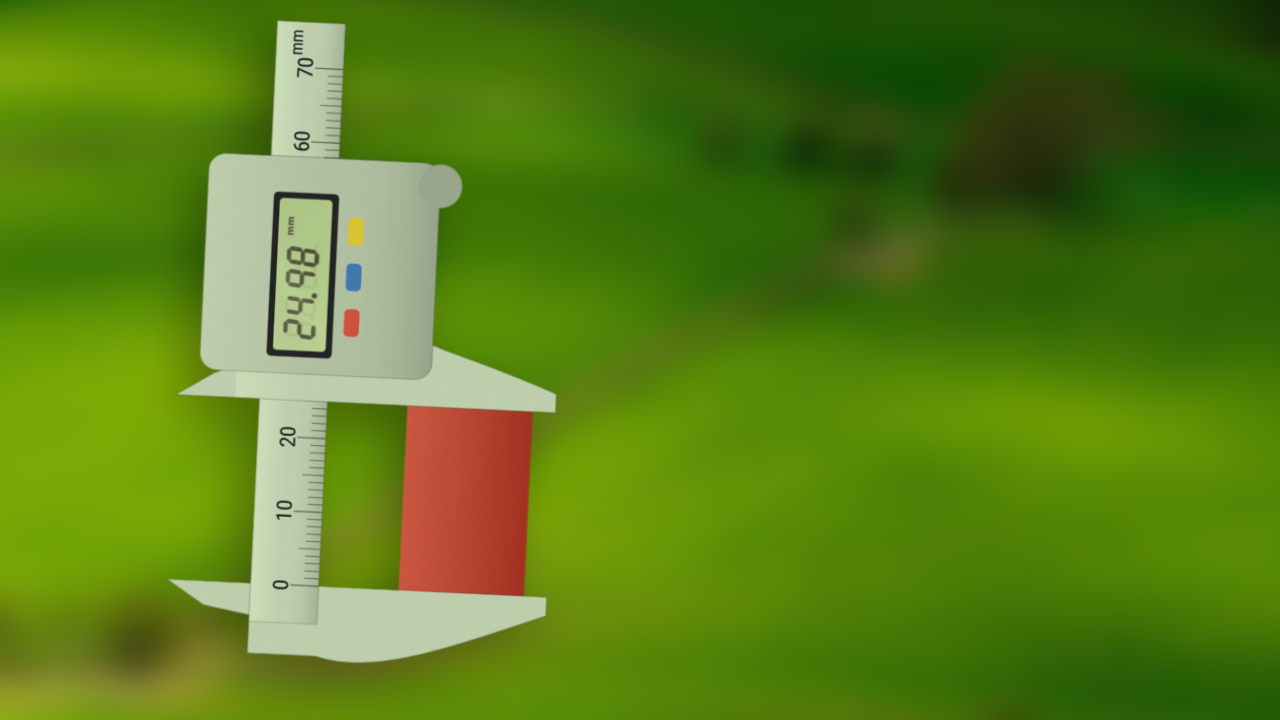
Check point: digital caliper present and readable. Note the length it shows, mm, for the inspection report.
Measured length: 24.98 mm
